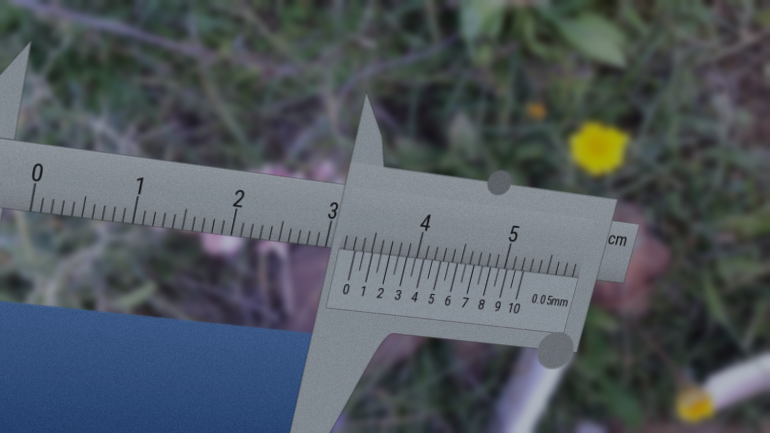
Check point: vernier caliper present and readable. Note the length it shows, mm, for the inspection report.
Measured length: 33.2 mm
